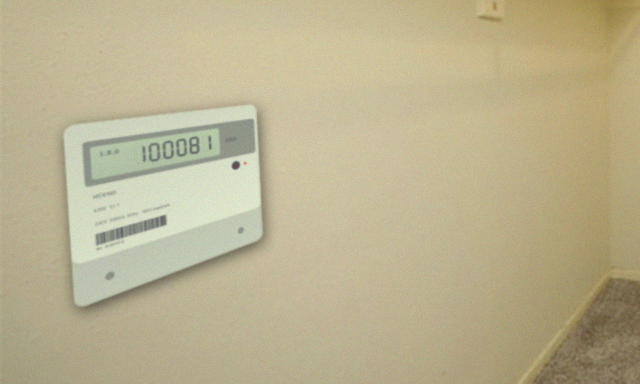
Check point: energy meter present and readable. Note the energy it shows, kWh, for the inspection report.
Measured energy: 100081 kWh
